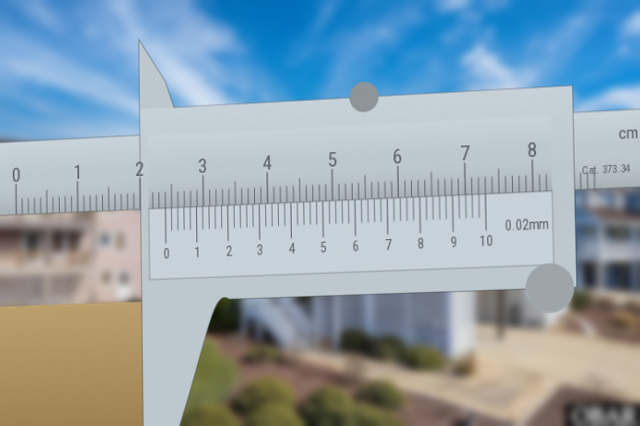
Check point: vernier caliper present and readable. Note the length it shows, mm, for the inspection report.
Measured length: 24.0 mm
